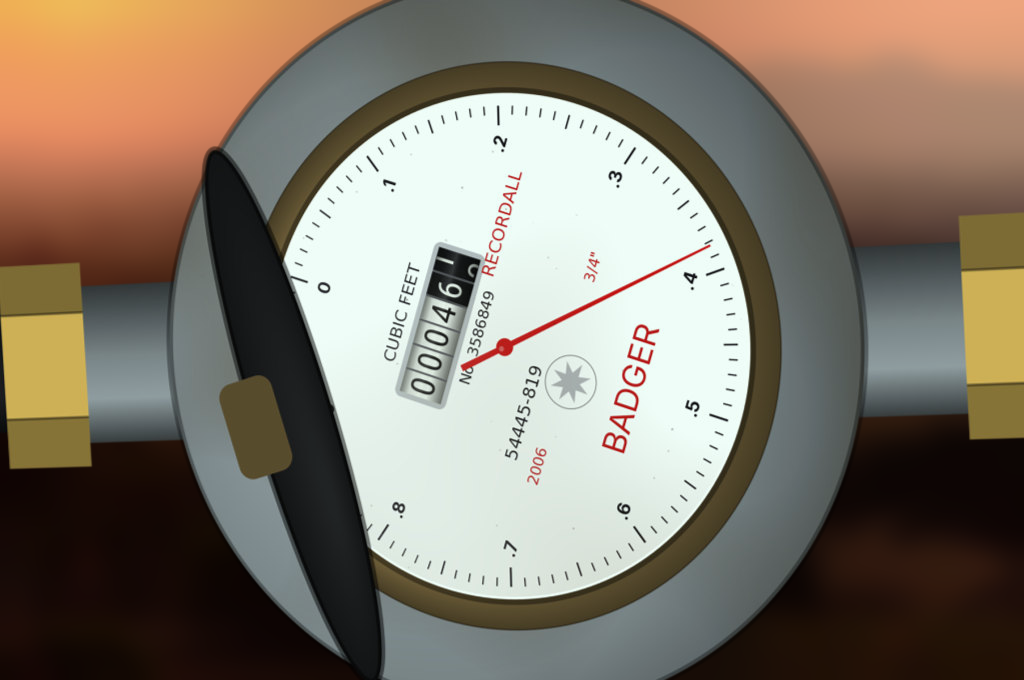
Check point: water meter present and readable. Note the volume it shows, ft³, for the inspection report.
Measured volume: 461.38 ft³
